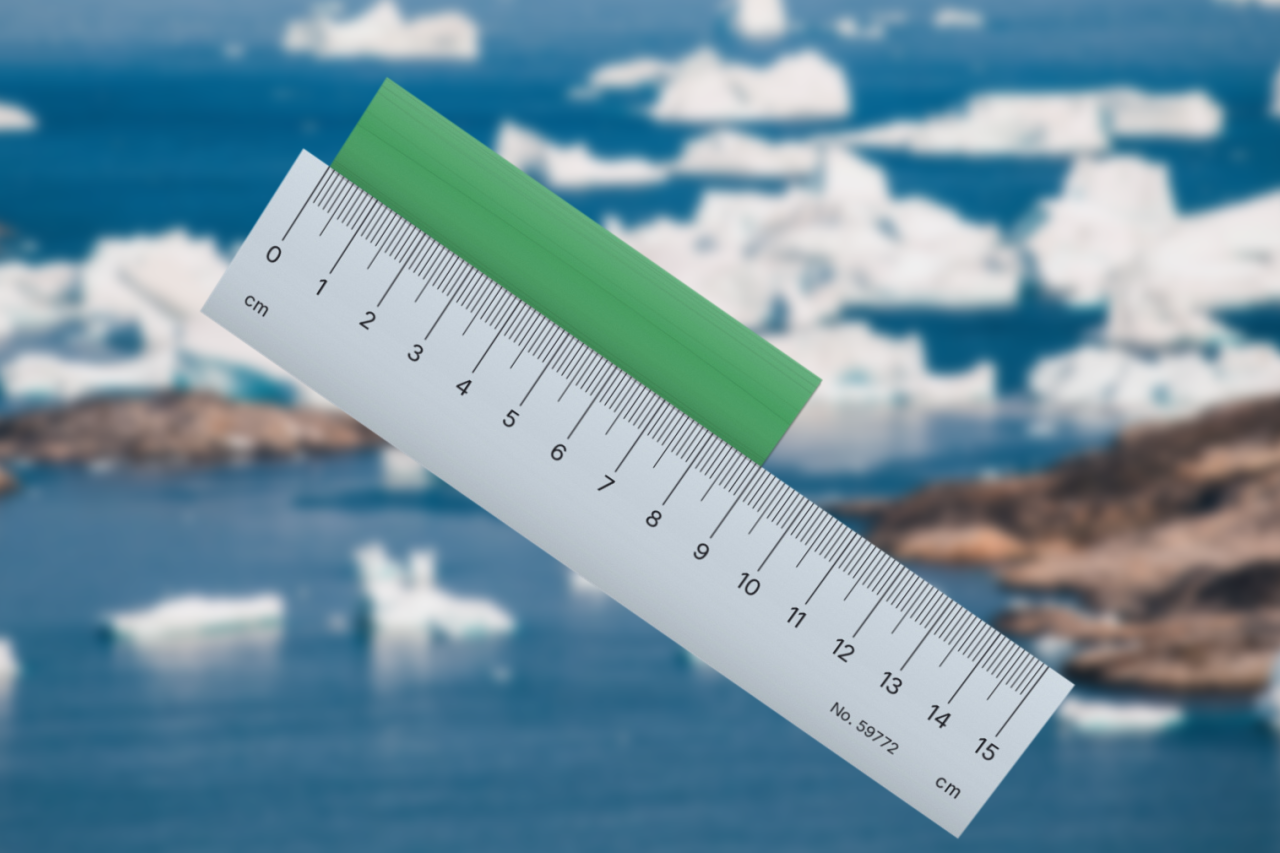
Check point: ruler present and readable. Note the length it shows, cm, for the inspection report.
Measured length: 9 cm
